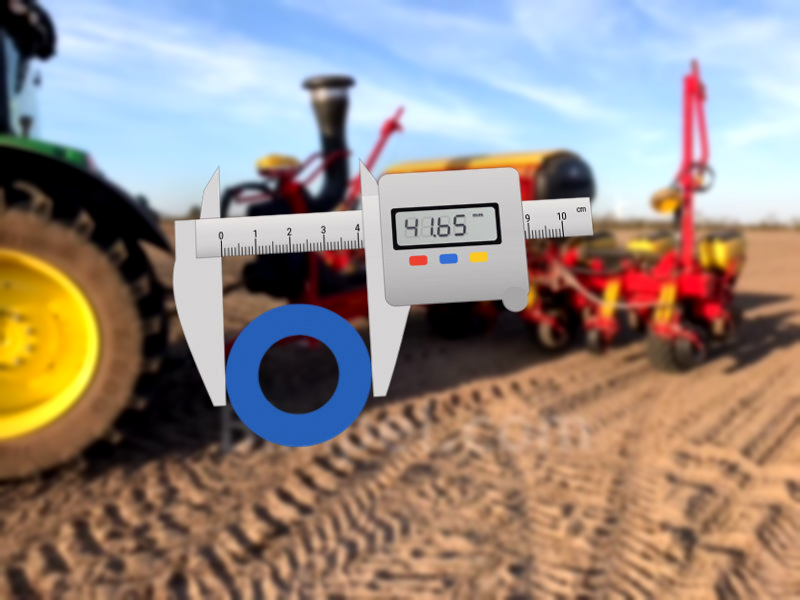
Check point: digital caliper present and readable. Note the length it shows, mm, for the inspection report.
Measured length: 41.65 mm
